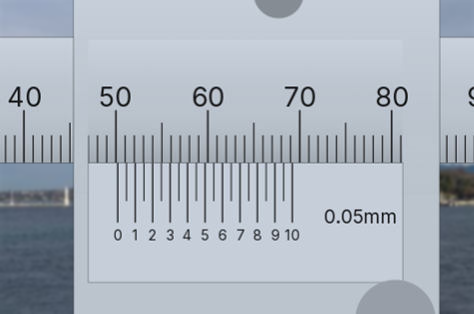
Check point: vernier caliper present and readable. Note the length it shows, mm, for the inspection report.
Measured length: 50.2 mm
